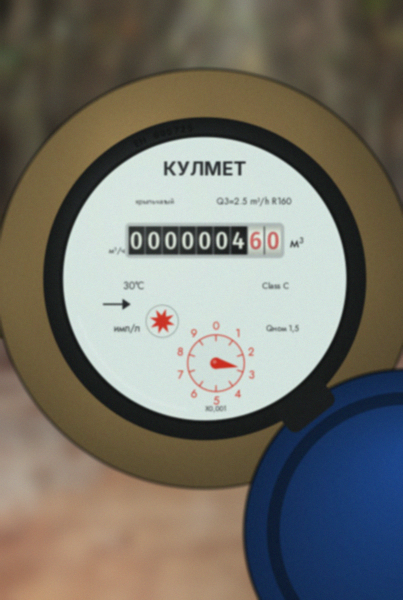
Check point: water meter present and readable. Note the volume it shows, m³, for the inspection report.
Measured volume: 4.602 m³
